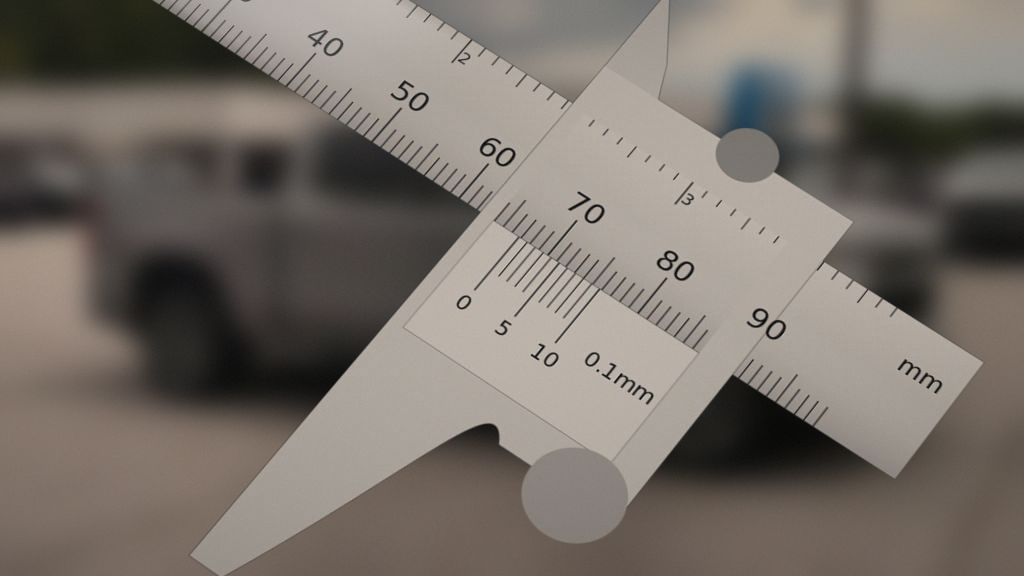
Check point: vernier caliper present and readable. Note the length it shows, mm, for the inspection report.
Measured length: 66.8 mm
